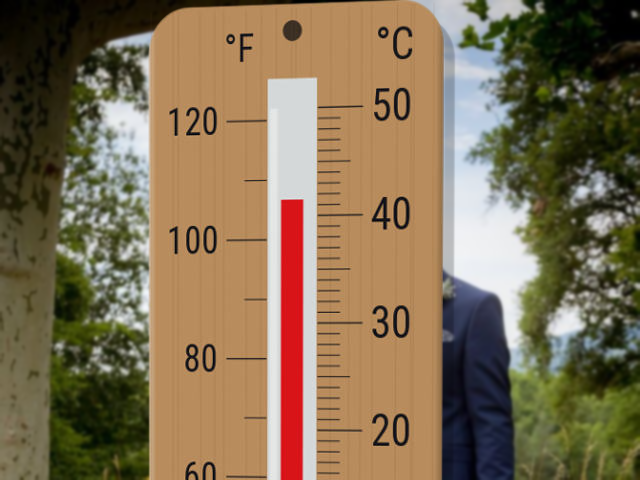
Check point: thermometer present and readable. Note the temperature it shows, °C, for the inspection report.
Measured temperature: 41.5 °C
